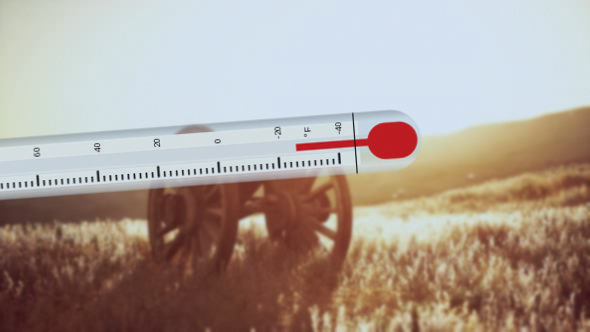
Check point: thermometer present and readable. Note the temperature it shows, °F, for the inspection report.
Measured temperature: -26 °F
